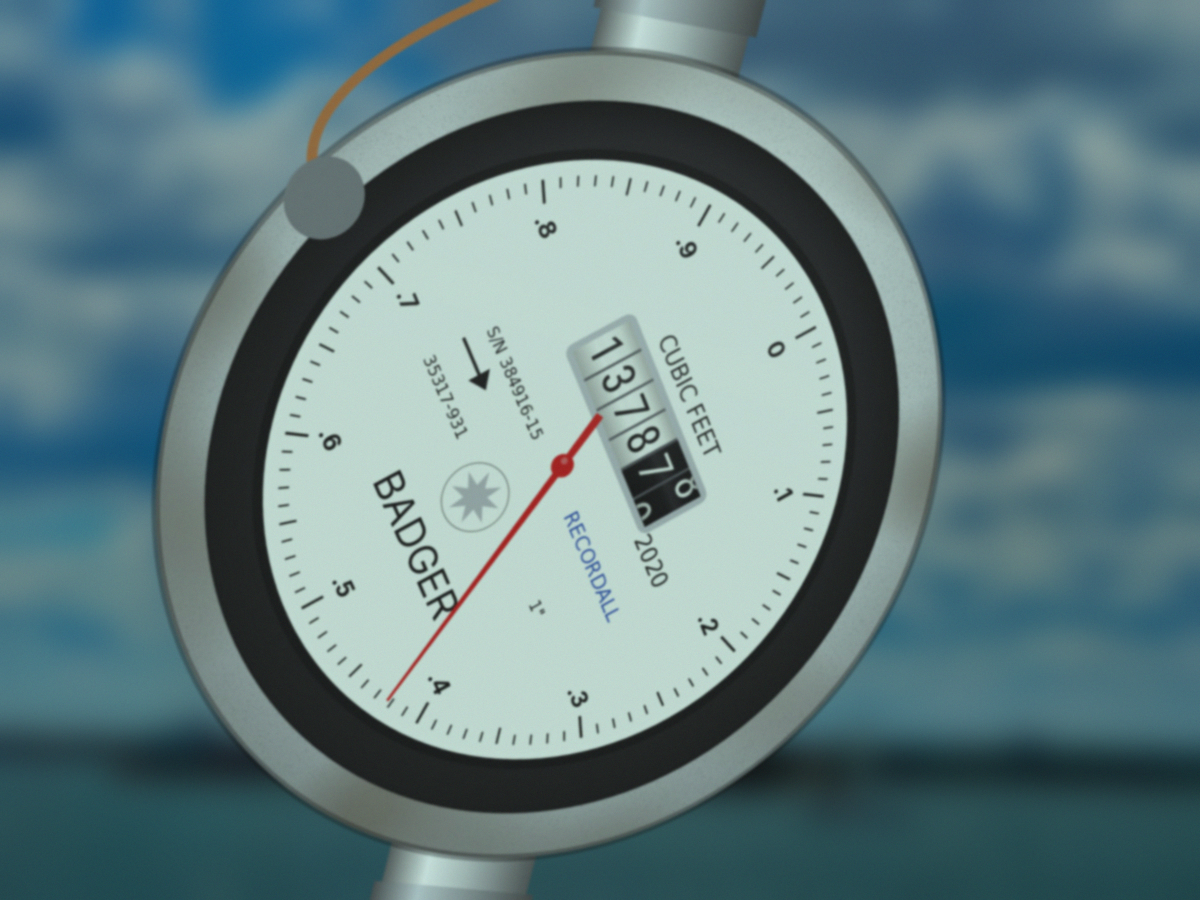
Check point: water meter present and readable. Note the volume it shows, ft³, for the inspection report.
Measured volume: 137878.42 ft³
